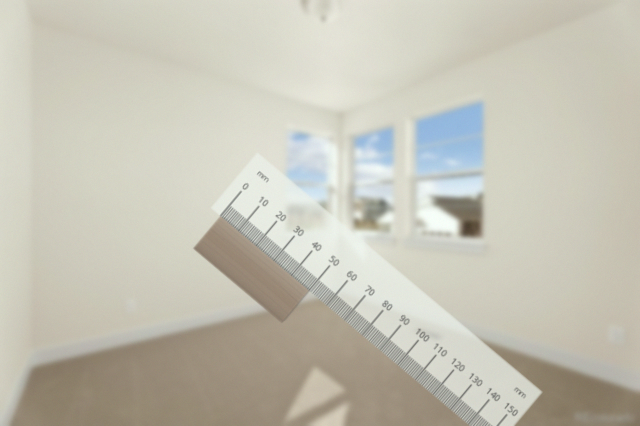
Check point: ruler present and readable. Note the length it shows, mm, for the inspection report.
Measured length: 50 mm
